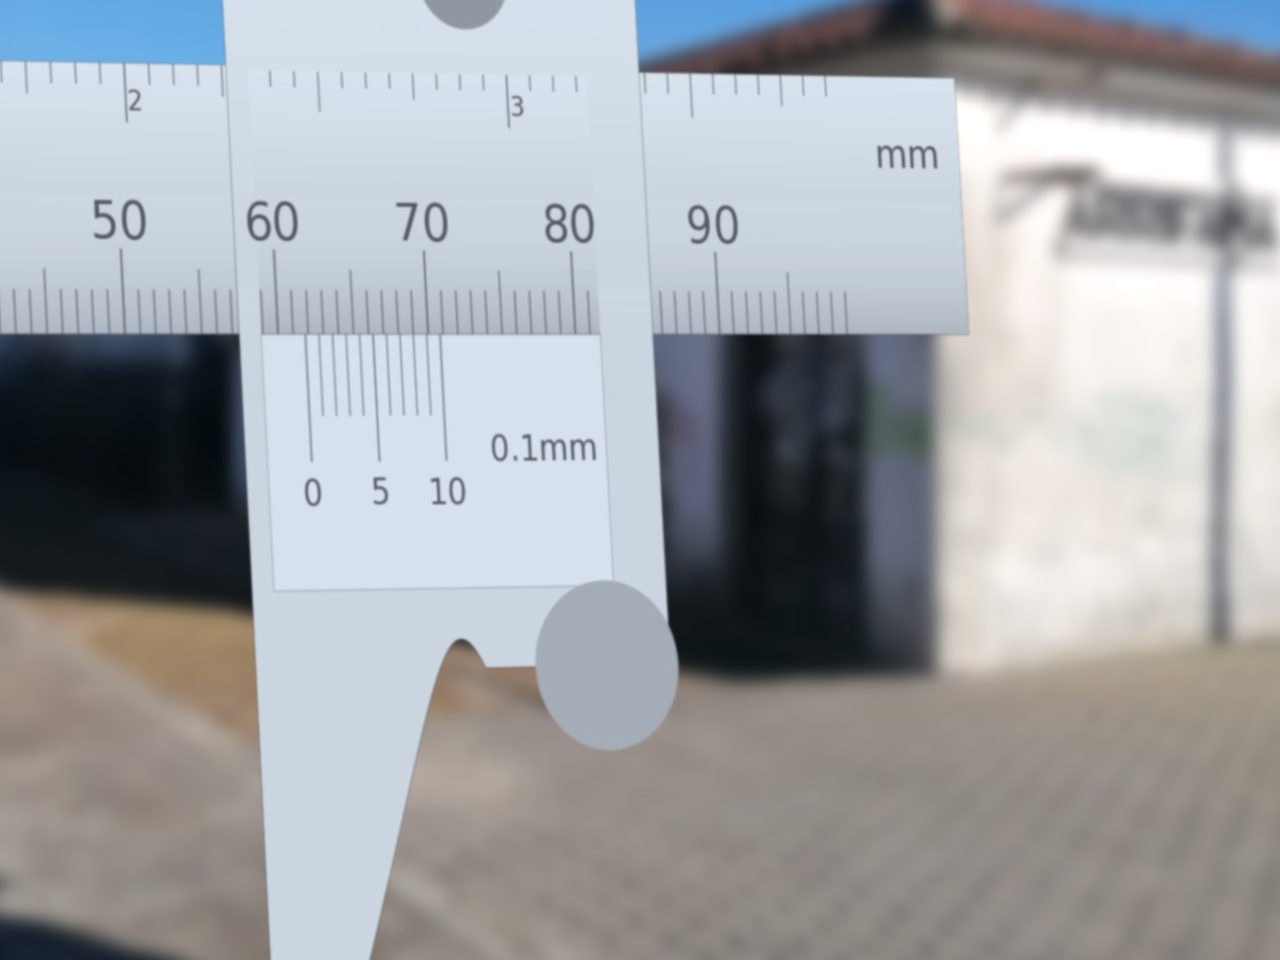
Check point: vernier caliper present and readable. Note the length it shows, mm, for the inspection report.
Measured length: 61.8 mm
